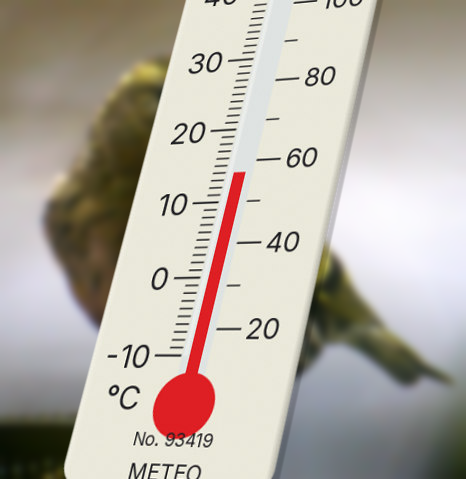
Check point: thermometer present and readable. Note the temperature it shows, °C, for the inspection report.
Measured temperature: 14 °C
